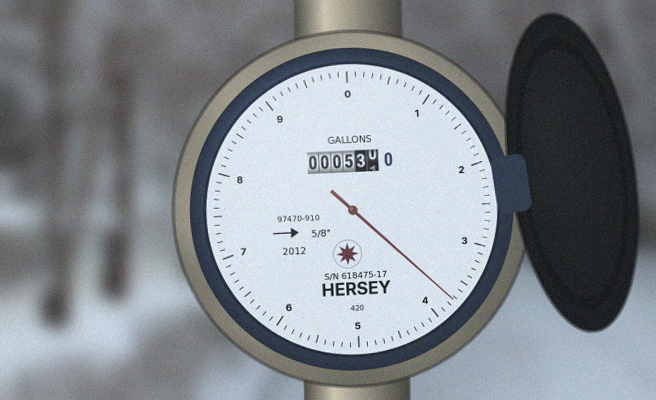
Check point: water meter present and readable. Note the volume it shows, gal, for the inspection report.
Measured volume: 5303.7 gal
